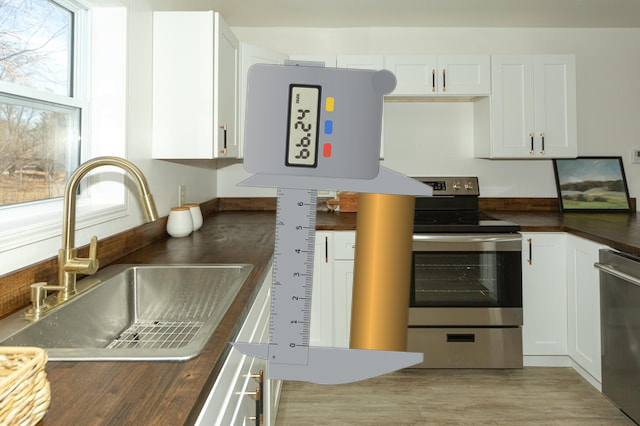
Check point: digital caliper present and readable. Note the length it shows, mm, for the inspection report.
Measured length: 66.24 mm
